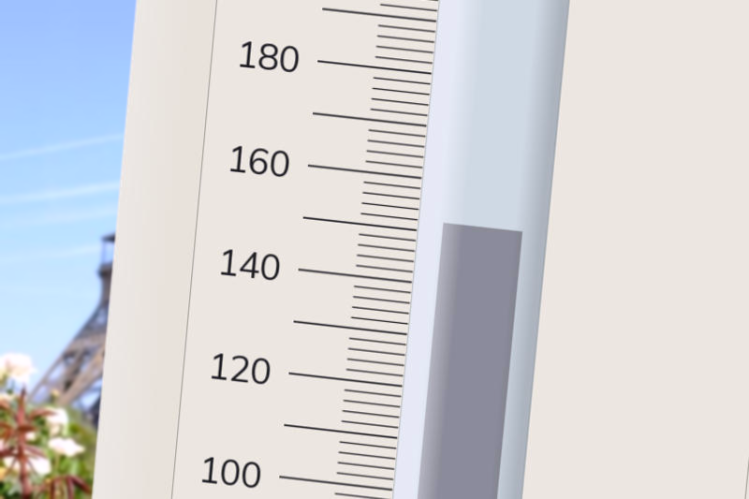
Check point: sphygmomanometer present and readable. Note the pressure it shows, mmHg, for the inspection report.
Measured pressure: 152 mmHg
